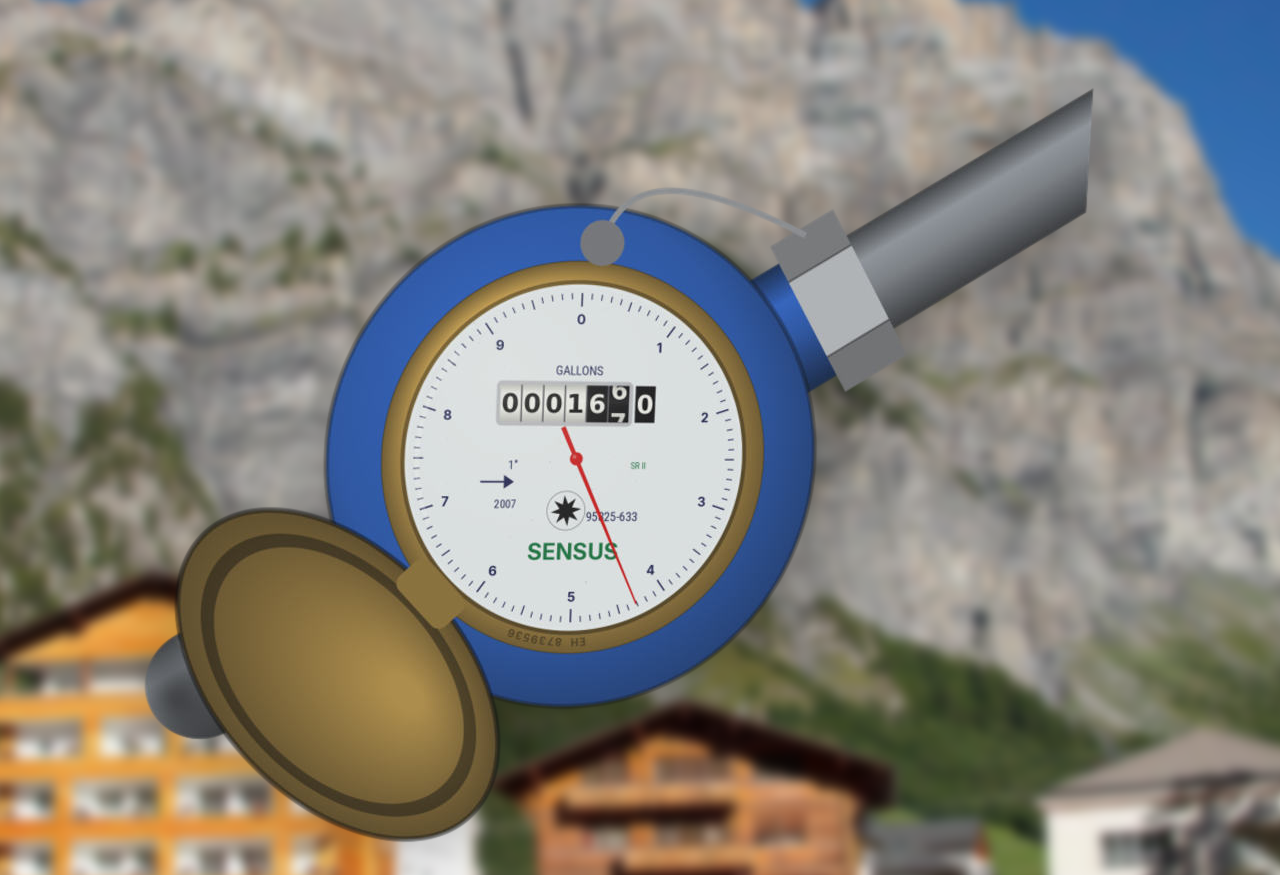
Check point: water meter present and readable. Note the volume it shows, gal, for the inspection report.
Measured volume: 1664.3 gal
